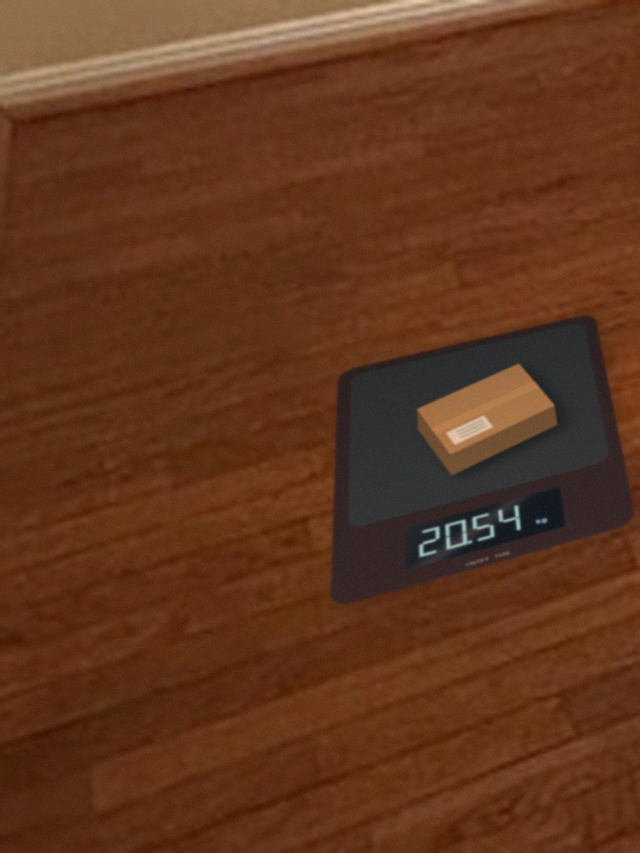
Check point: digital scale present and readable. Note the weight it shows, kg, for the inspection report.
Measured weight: 20.54 kg
